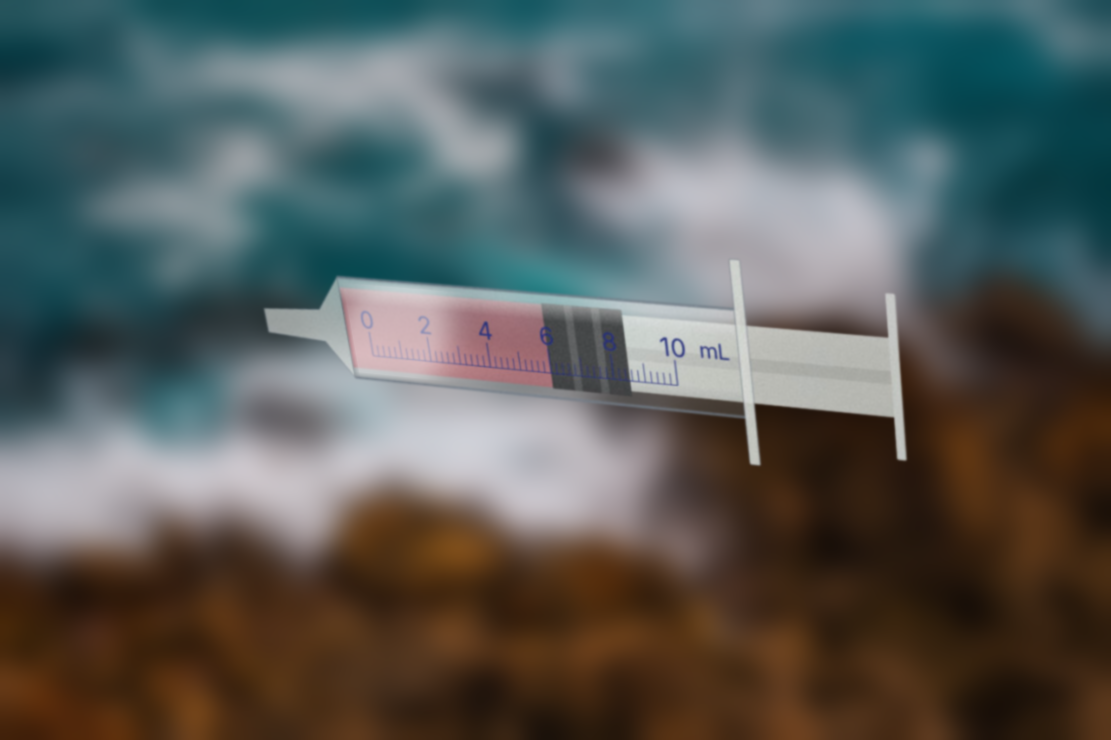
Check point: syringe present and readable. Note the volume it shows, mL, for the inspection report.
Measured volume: 6 mL
